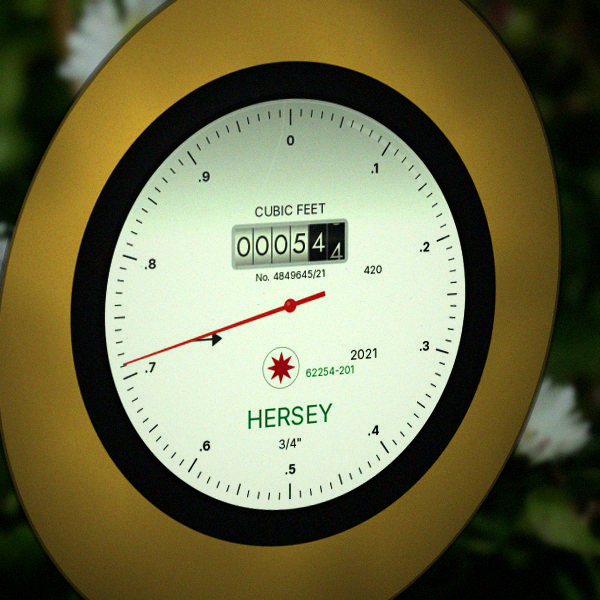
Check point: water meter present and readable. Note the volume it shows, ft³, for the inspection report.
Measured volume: 543.71 ft³
